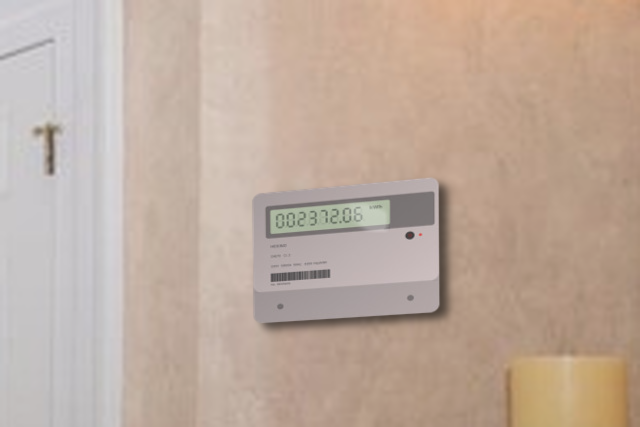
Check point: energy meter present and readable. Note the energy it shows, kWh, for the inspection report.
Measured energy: 2372.06 kWh
